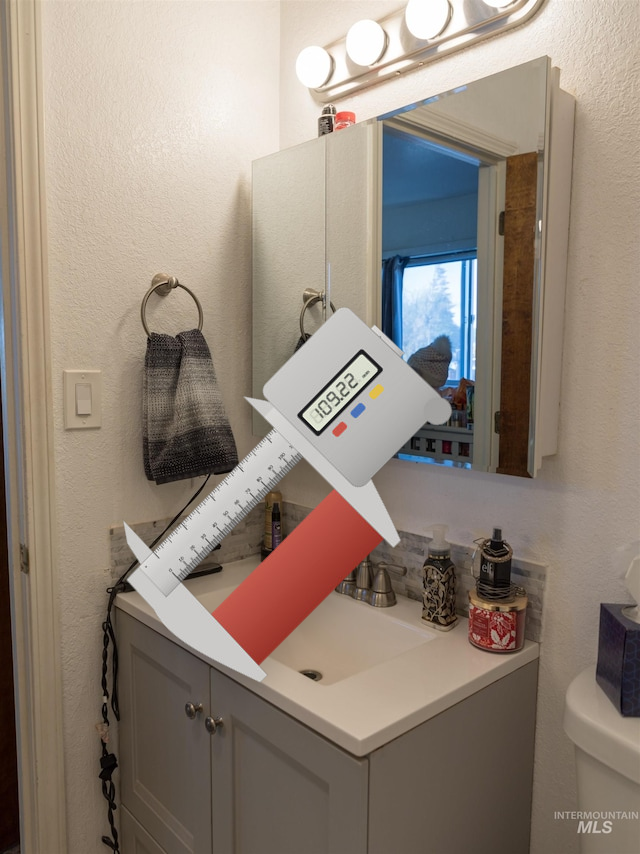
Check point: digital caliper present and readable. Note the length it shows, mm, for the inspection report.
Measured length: 109.22 mm
